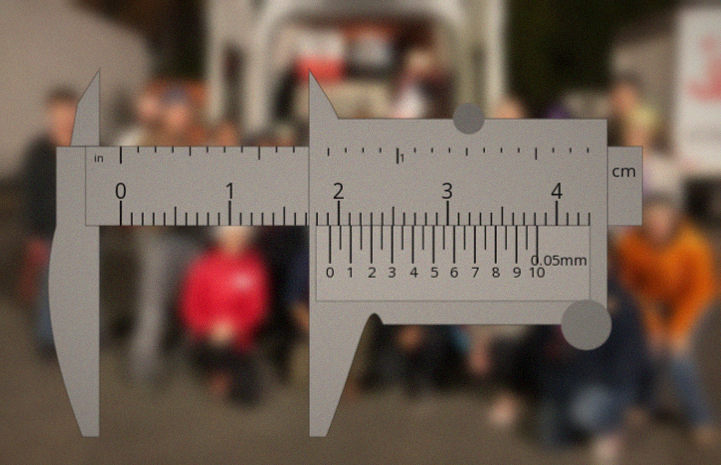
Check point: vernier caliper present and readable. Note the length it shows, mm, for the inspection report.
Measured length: 19.2 mm
